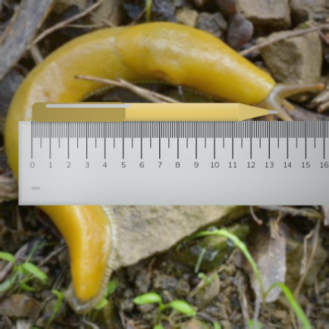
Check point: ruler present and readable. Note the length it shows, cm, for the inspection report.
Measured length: 13.5 cm
